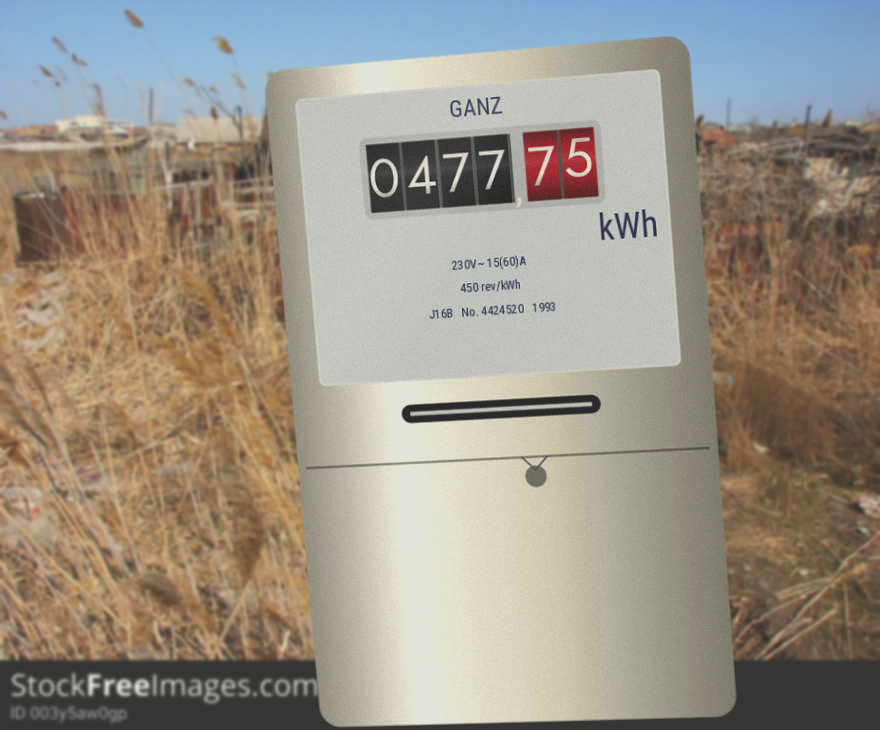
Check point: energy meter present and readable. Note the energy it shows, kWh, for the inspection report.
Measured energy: 477.75 kWh
